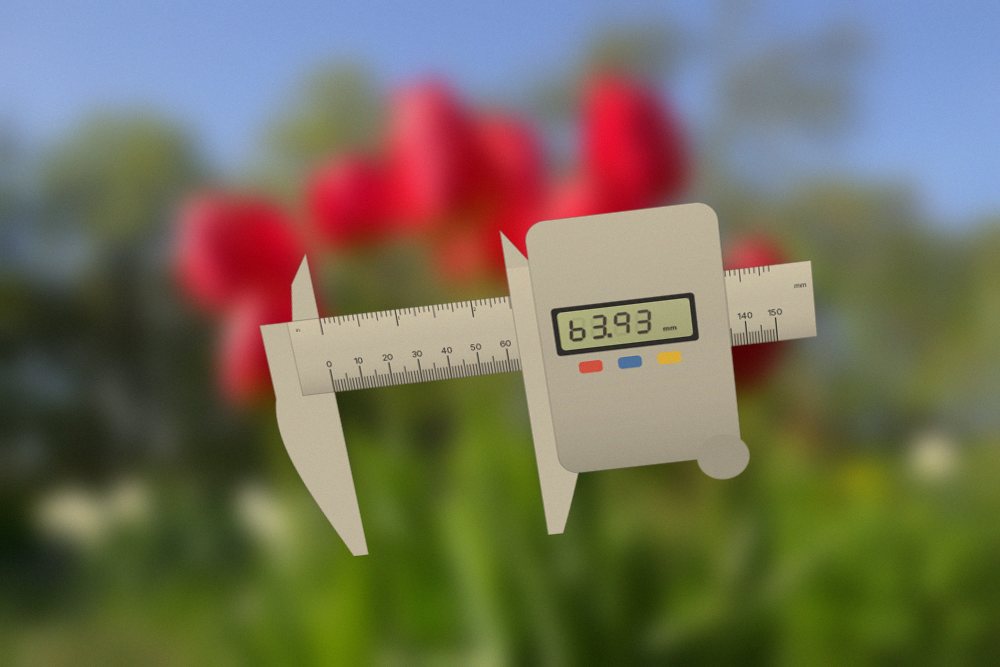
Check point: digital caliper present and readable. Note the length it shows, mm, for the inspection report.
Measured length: 63.93 mm
